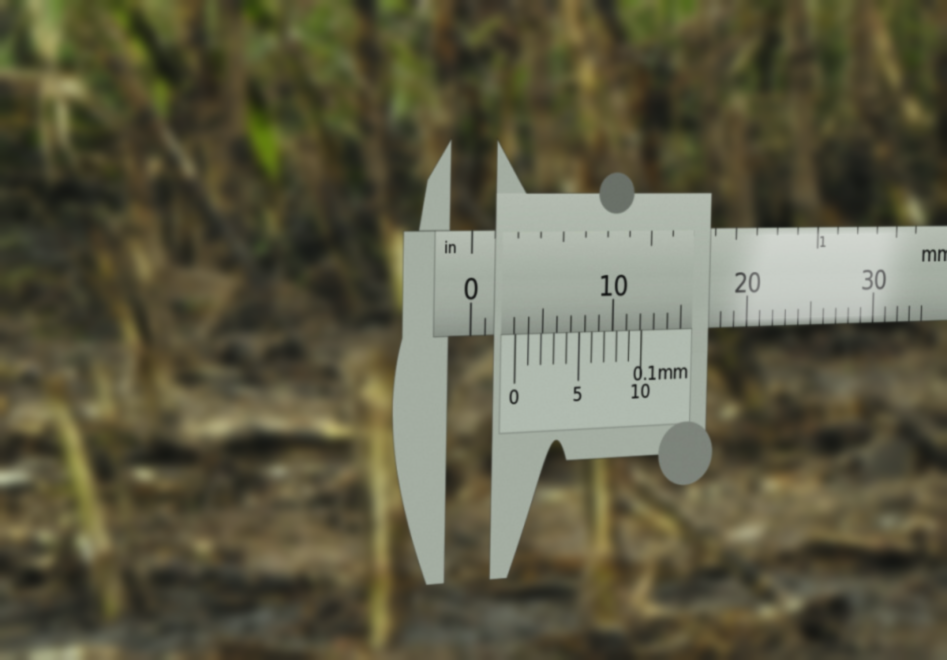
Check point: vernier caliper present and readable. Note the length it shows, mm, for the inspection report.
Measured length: 3.1 mm
